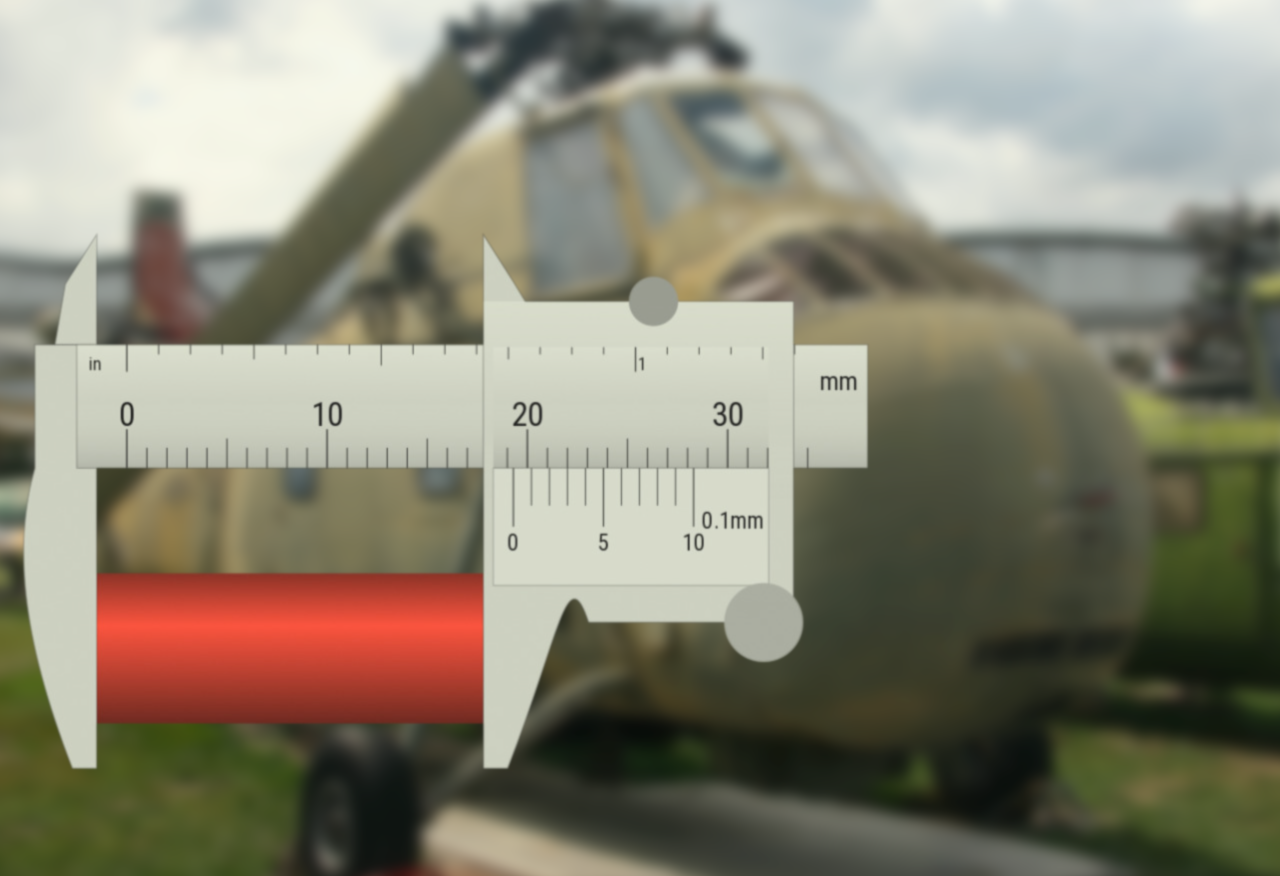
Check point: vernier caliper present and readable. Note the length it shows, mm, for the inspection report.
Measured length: 19.3 mm
